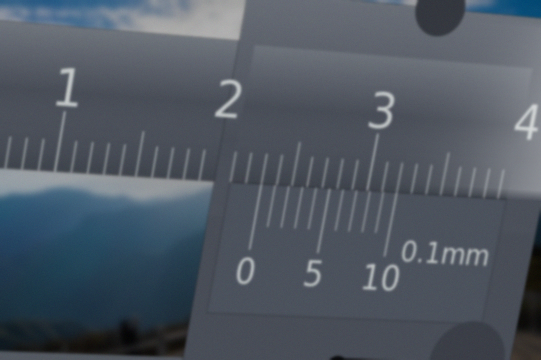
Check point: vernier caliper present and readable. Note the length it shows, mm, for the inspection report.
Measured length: 23.0 mm
